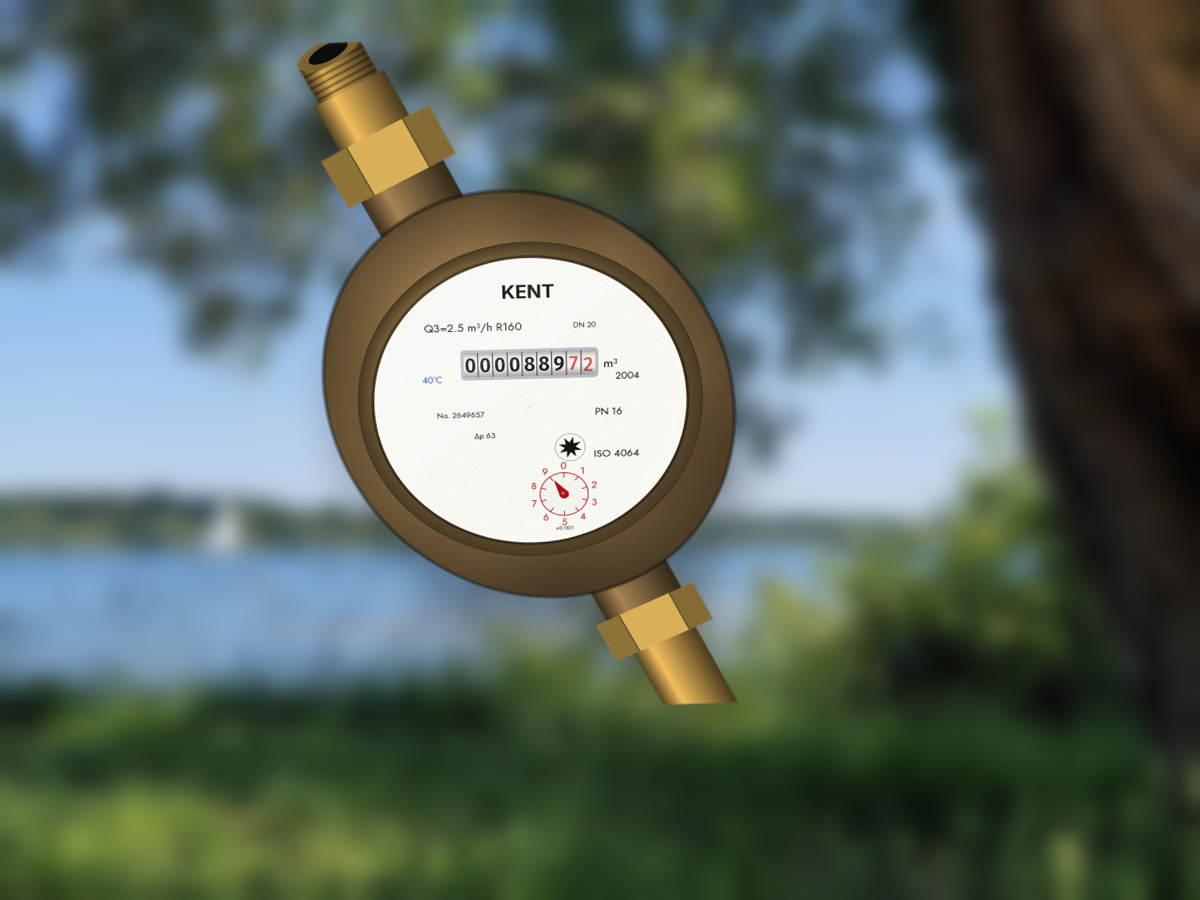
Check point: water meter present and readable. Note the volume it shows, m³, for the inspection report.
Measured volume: 889.719 m³
